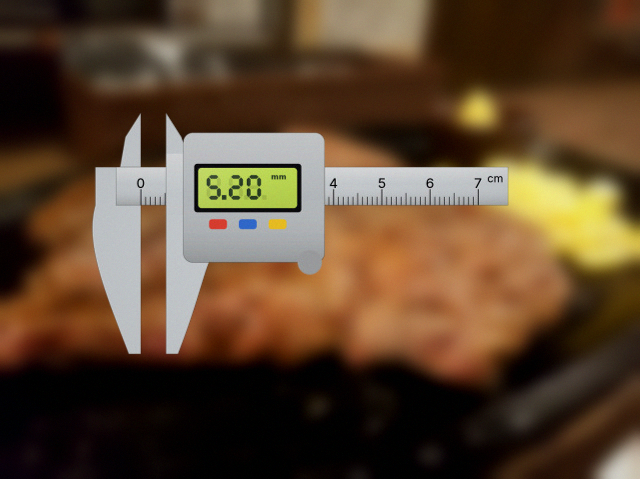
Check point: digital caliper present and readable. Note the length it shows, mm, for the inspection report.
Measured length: 5.20 mm
